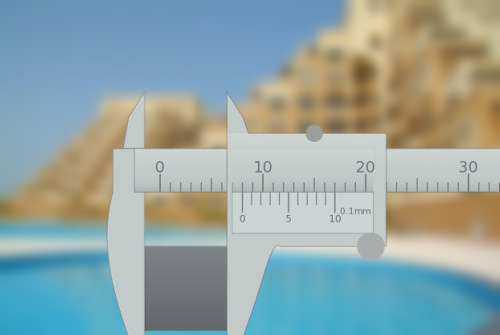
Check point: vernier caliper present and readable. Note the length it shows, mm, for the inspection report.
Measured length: 8.0 mm
